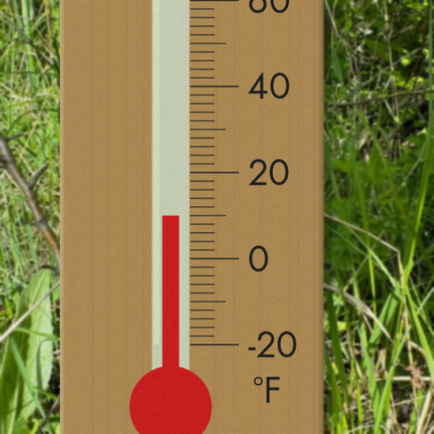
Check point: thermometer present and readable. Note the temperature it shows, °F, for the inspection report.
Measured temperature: 10 °F
